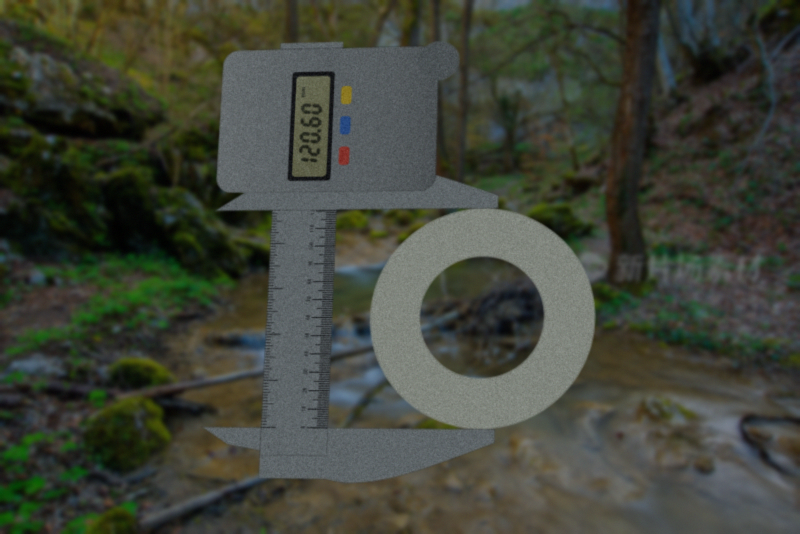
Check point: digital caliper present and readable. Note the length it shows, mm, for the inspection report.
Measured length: 120.60 mm
